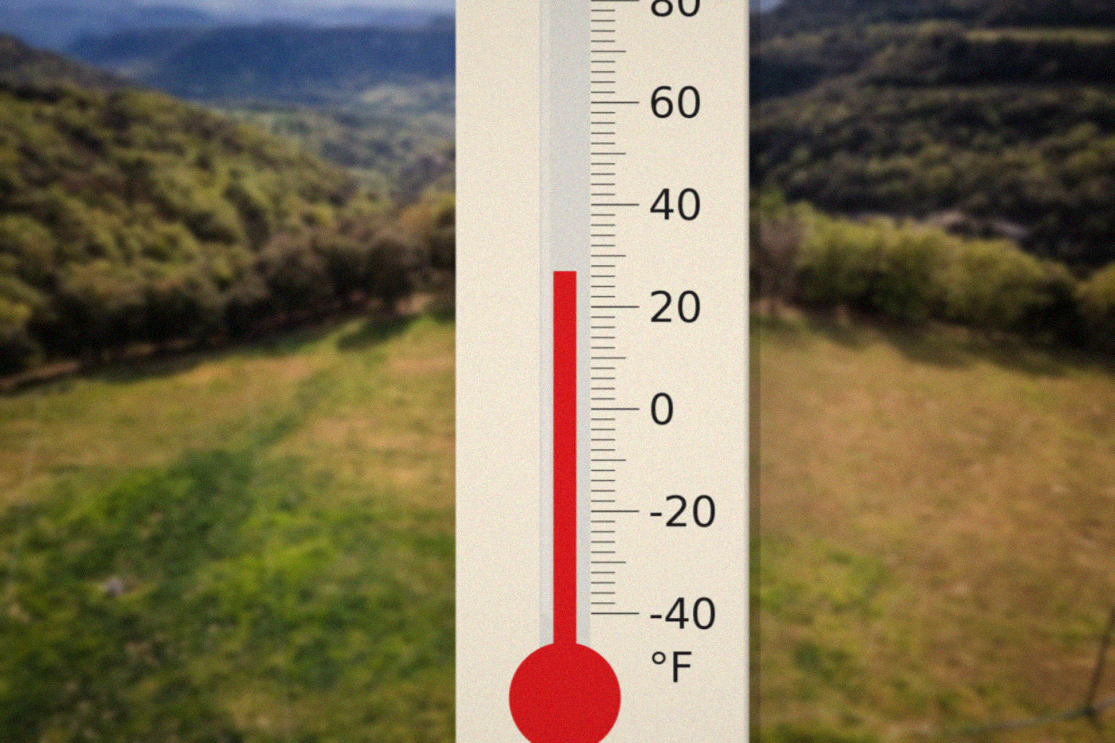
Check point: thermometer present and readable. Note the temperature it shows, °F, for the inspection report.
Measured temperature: 27 °F
